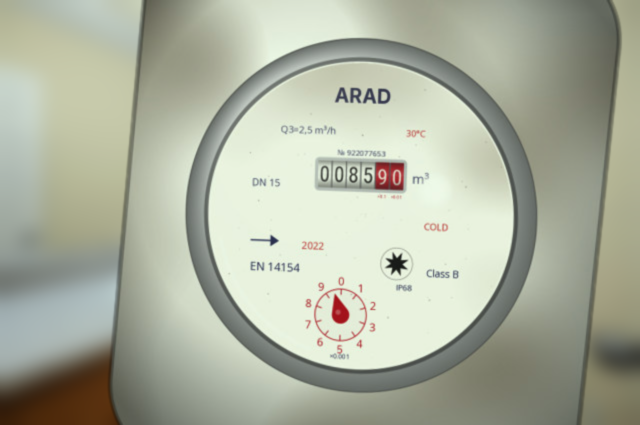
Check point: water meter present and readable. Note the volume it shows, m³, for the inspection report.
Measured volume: 85.899 m³
